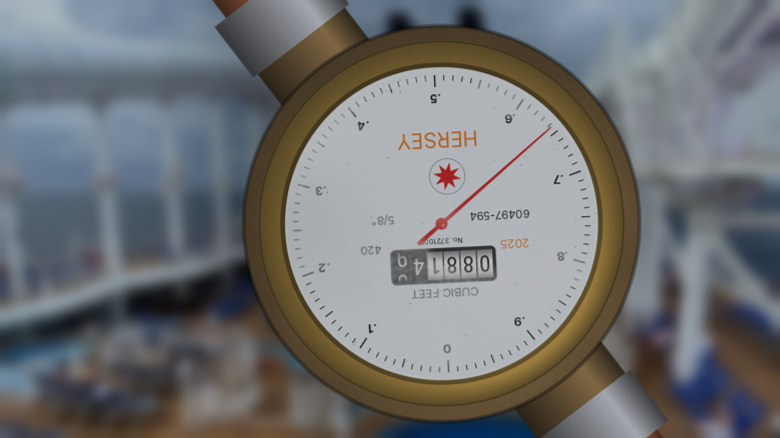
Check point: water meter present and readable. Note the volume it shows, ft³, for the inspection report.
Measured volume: 88148.64 ft³
